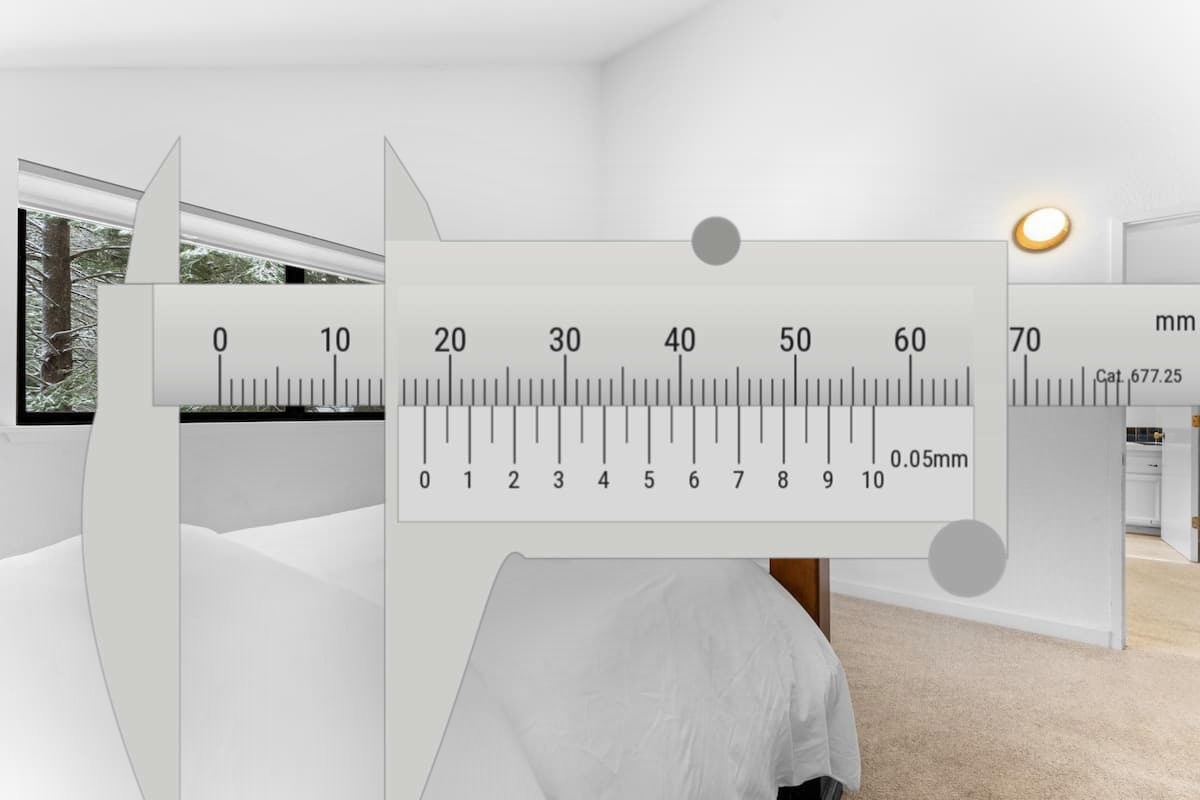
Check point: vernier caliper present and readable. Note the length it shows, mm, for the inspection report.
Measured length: 17.8 mm
